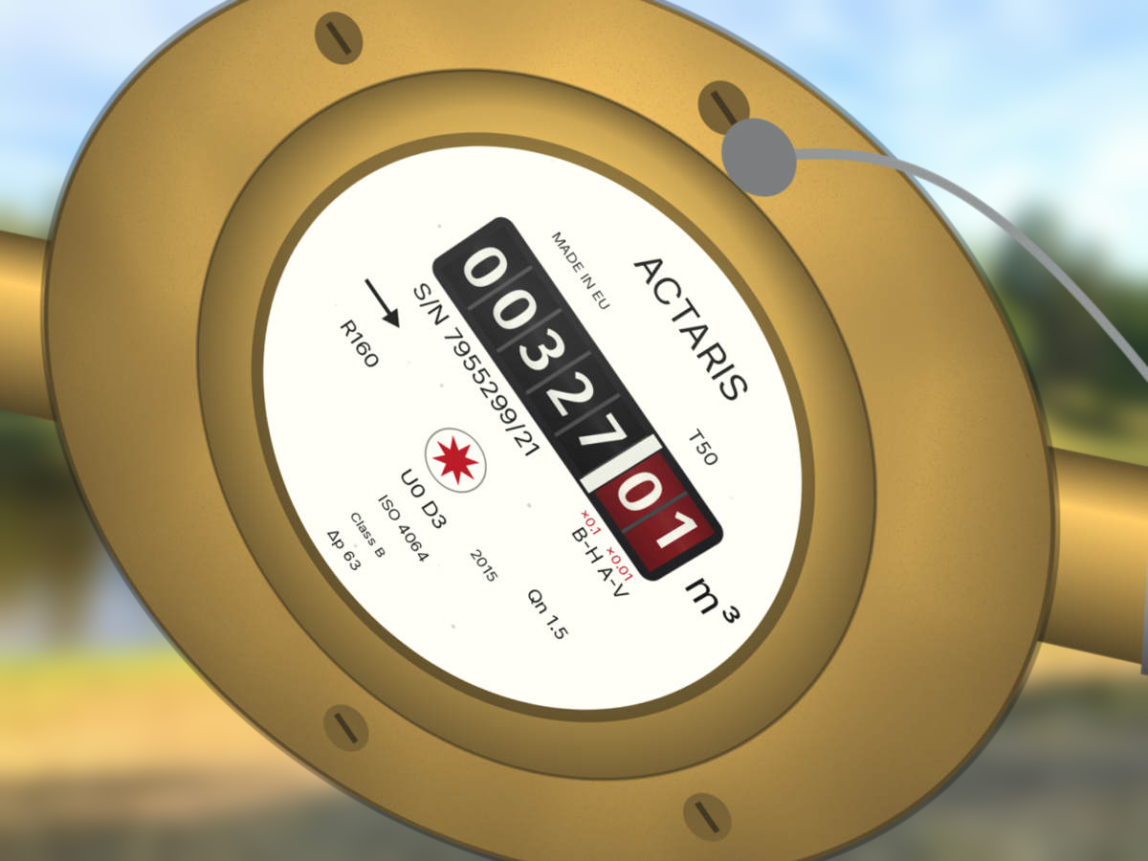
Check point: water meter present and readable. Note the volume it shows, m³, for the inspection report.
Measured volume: 327.01 m³
